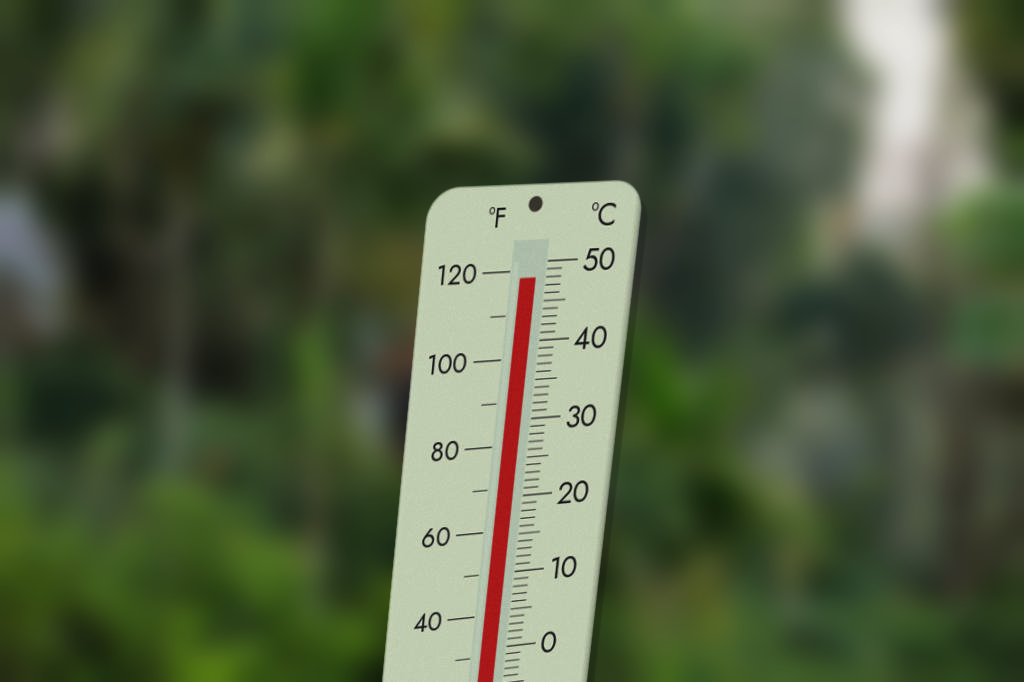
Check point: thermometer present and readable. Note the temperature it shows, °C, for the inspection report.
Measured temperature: 48 °C
